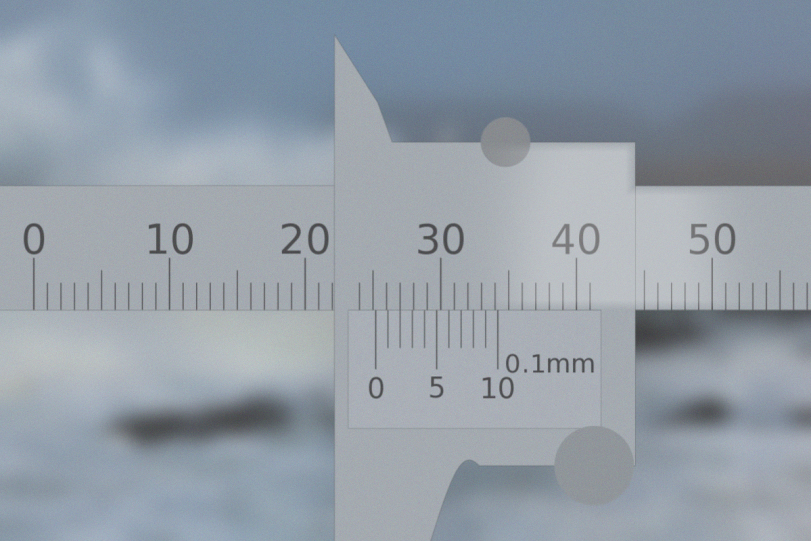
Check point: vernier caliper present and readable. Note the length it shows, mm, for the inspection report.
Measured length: 25.2 mm
